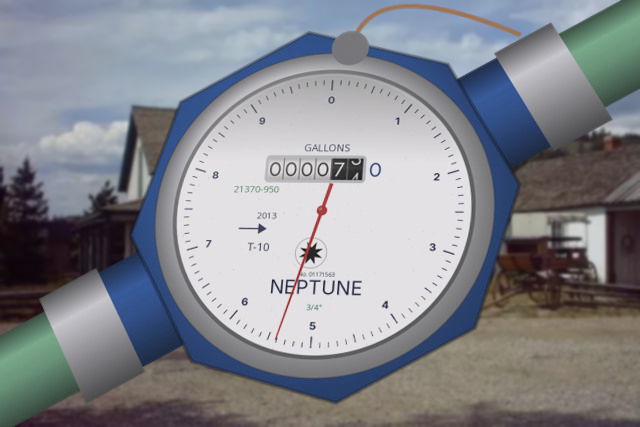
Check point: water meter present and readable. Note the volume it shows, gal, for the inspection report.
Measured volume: 735.4 gal
